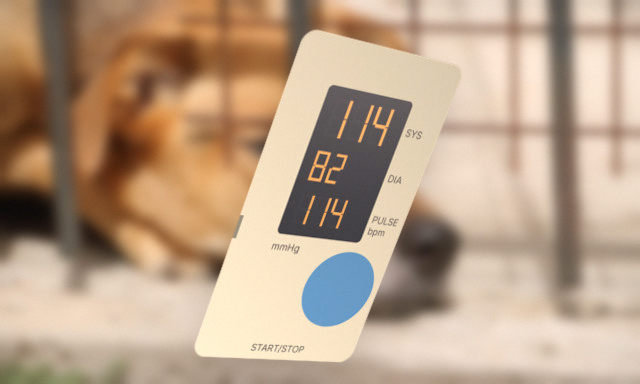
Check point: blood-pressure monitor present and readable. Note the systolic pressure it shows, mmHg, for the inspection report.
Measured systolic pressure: 114 mmHg
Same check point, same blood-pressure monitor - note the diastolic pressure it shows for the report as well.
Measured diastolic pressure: 82 mmHg
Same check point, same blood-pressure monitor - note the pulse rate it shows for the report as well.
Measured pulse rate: 114 bpm
